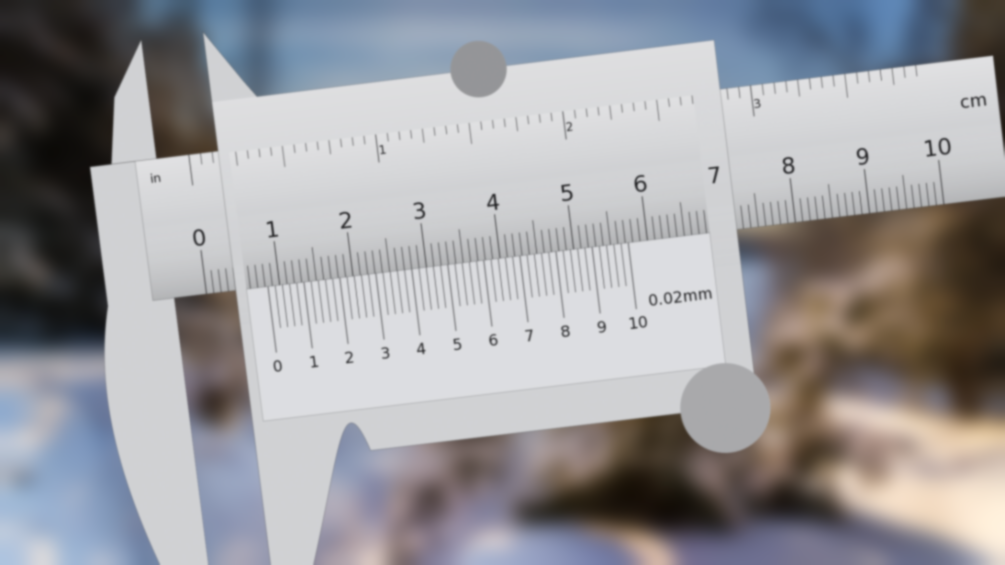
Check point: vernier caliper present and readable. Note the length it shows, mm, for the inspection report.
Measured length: 8.4 mm
